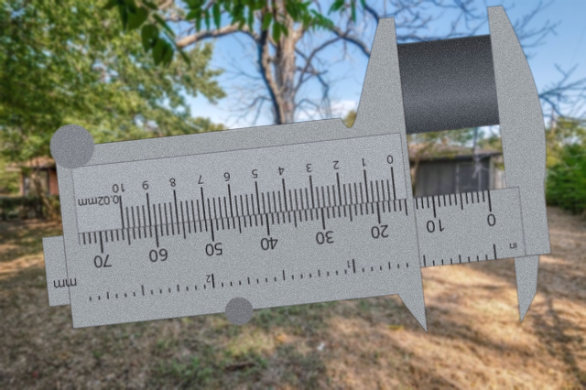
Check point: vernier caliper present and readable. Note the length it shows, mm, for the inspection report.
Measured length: 16.8 mm
